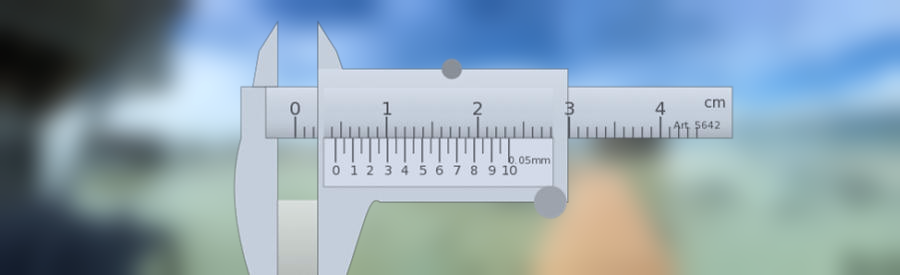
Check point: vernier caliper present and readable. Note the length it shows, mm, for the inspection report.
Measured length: 4.4 mm
